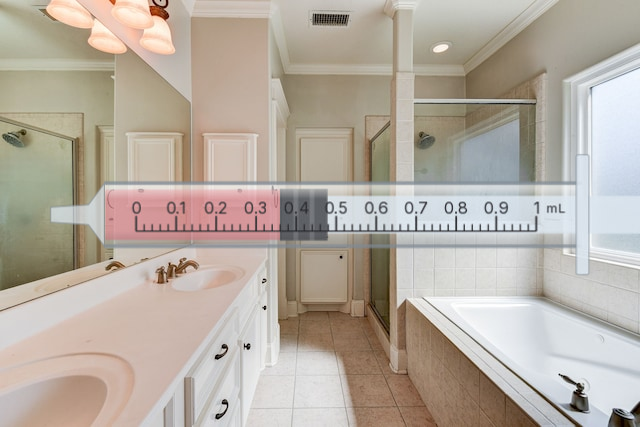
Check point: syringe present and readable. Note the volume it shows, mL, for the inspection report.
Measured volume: 0.36 mL
